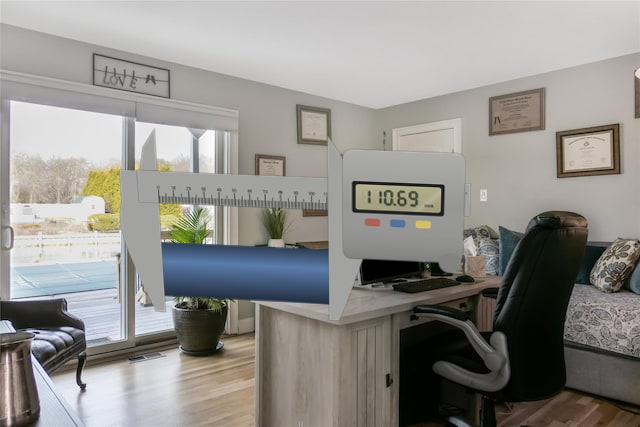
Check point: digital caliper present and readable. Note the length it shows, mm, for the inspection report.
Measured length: 110.69 mm
